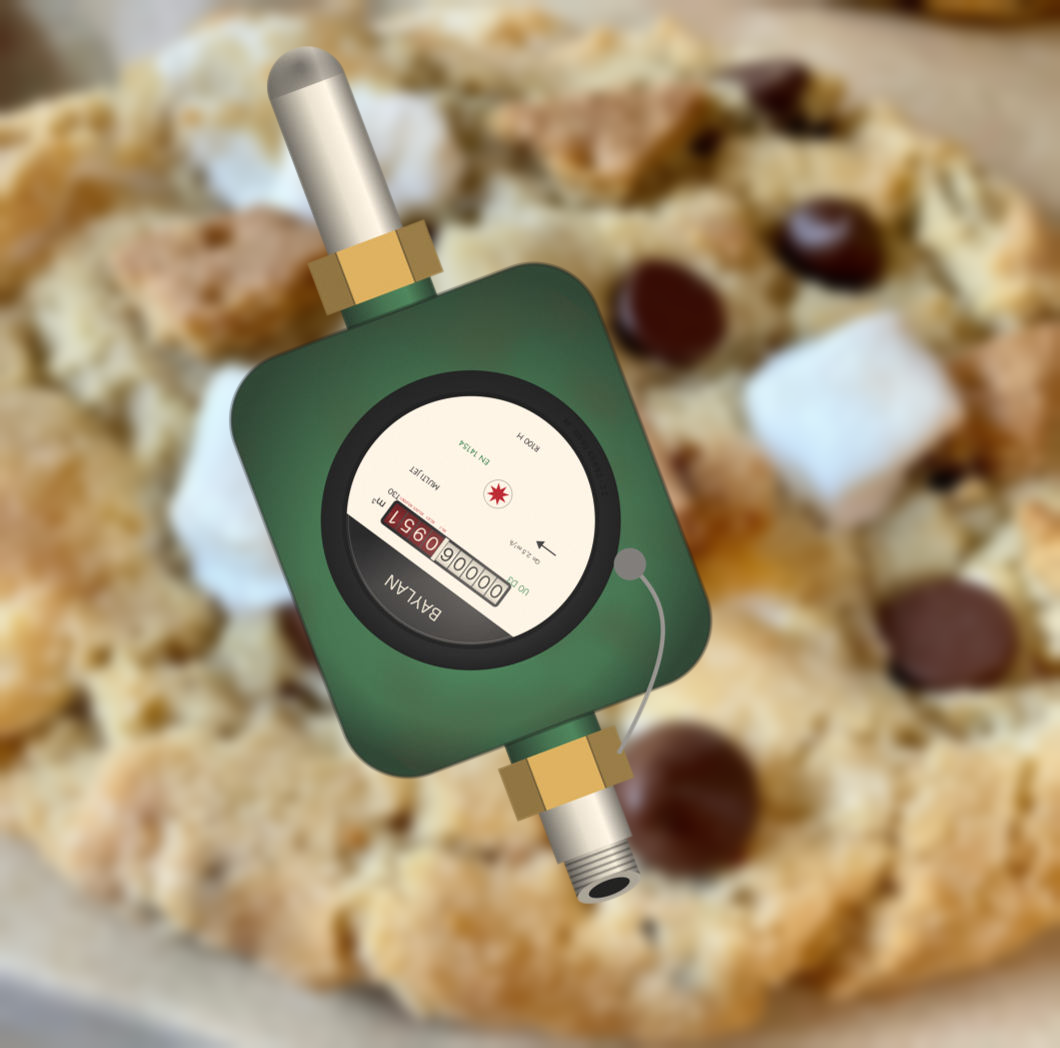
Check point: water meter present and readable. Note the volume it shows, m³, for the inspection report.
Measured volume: 6.0951 m³
